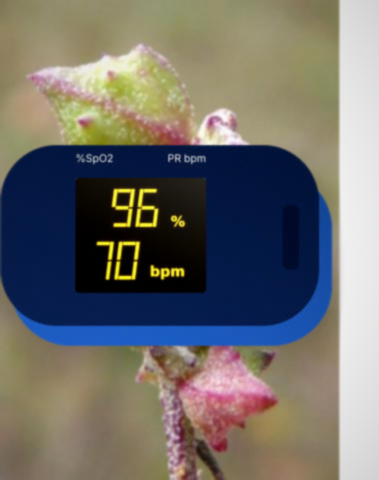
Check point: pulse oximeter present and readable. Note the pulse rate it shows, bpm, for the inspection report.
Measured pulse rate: 70 bpm
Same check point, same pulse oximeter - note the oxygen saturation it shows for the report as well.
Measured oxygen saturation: 96 %
